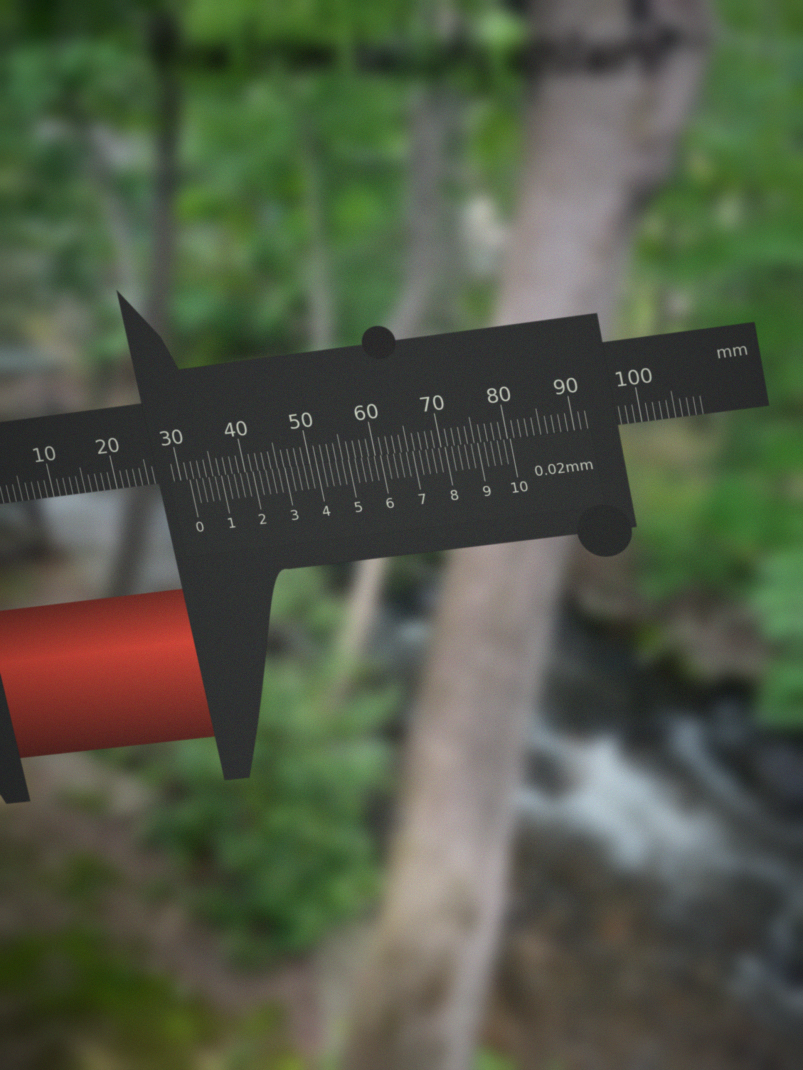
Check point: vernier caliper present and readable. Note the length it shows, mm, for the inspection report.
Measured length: 31.4 mm
